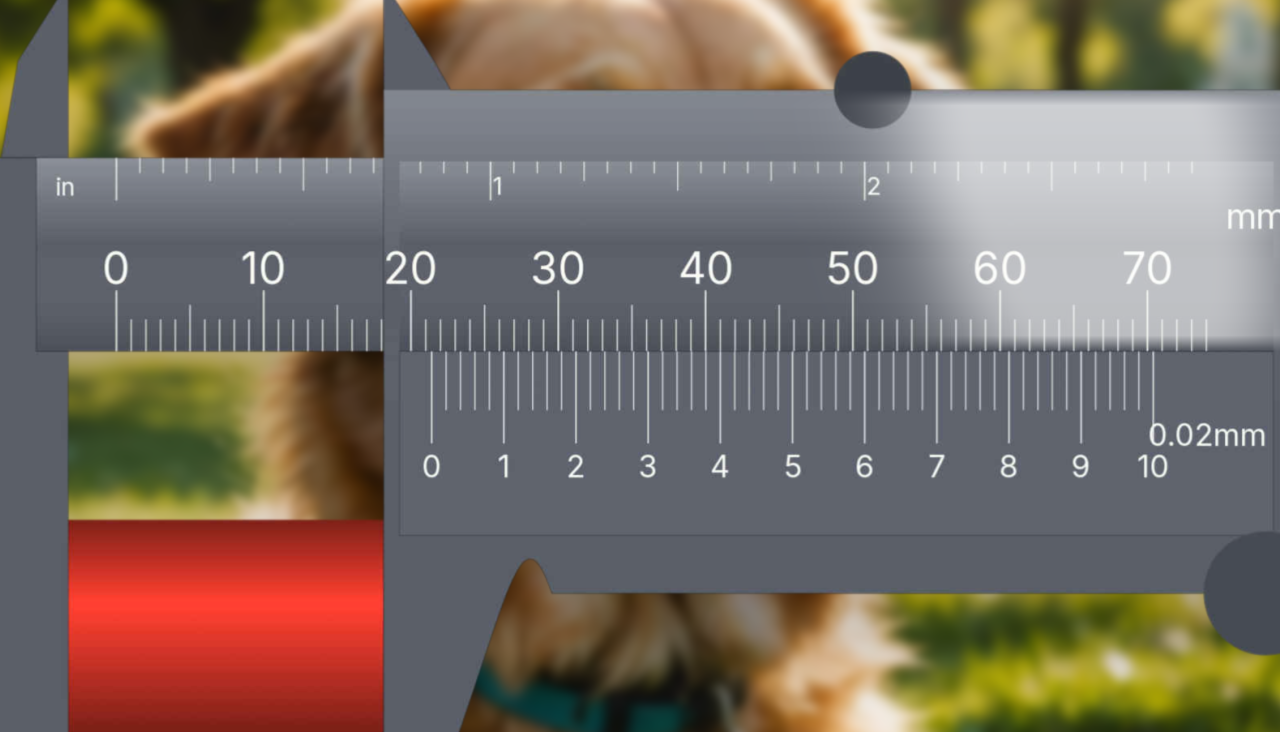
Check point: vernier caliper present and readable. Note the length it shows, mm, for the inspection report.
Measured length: 21.4 mm
